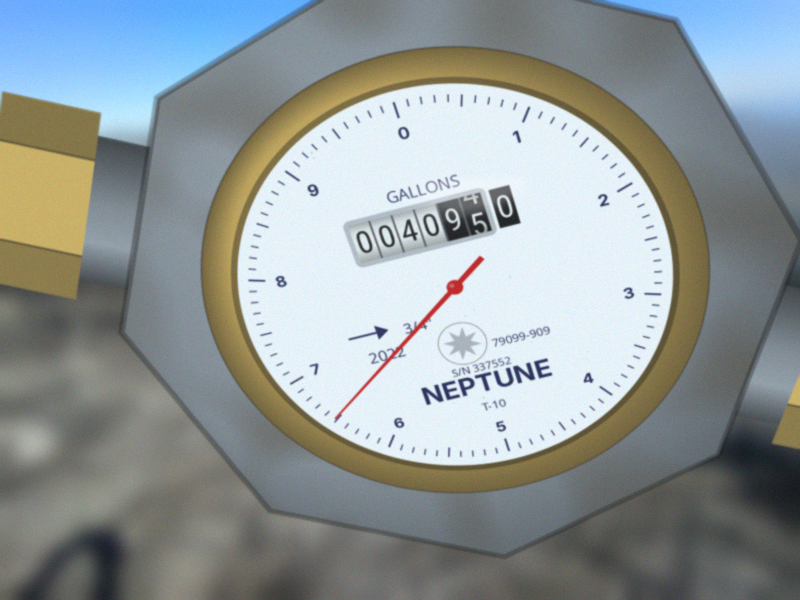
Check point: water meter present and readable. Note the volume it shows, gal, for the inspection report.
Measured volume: 40946.5 gal
